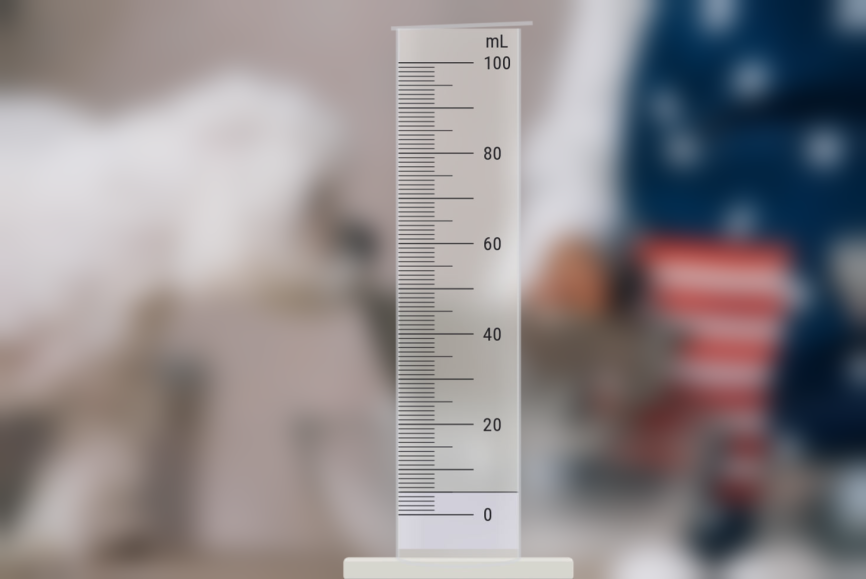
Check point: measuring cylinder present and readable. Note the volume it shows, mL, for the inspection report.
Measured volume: 5 mL
